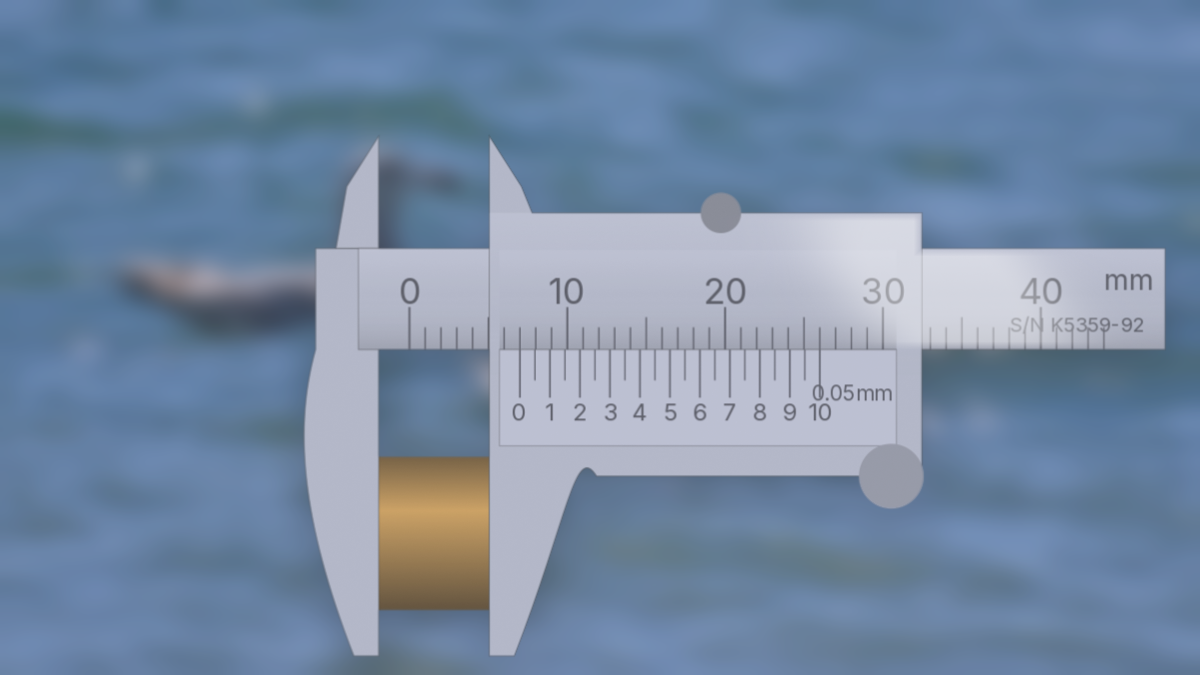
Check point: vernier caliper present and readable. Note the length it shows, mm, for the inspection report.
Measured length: 7.0 mm
